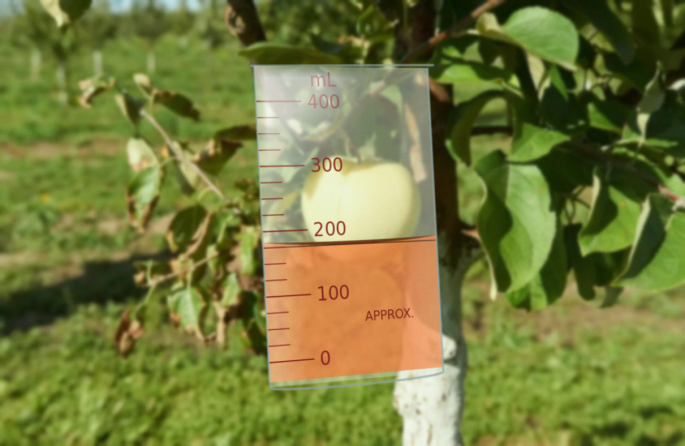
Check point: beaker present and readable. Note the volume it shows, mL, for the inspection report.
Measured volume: 175 mL
